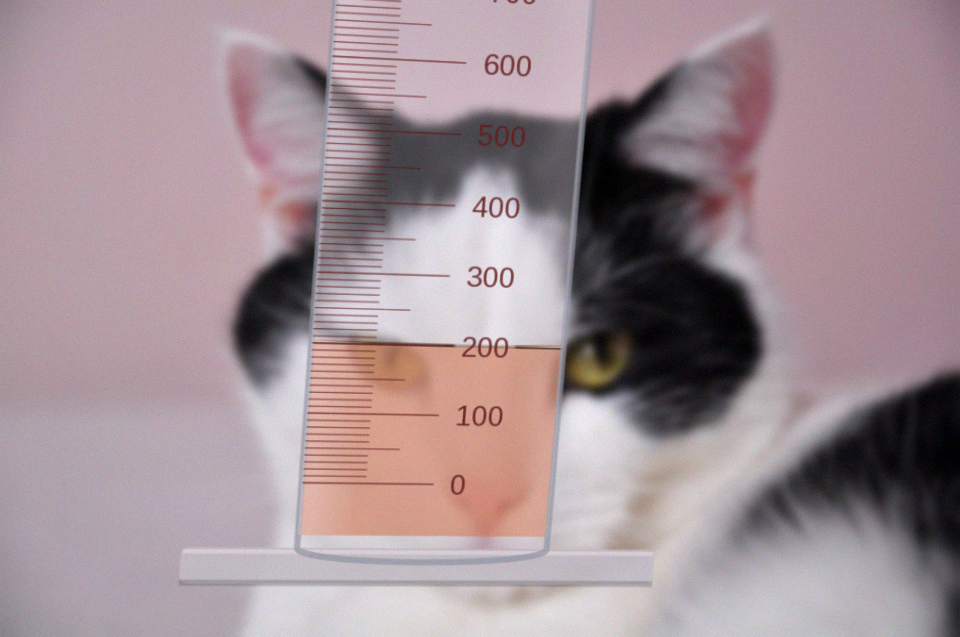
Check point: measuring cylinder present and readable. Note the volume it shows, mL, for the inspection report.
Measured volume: 200 mL
